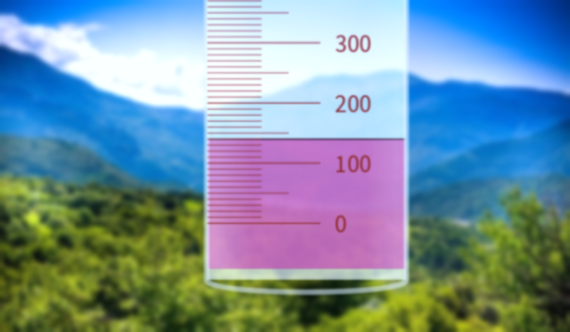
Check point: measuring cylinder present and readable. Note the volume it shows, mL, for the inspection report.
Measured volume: 140 mL
